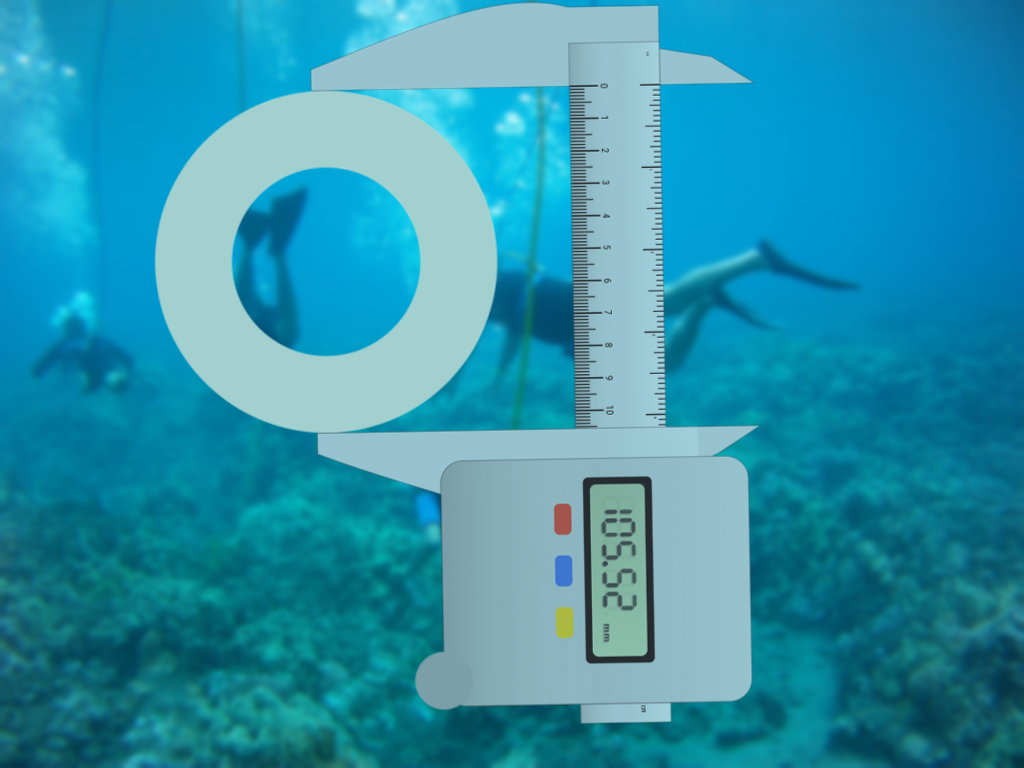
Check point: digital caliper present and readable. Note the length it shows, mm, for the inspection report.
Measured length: 105.52 mm
